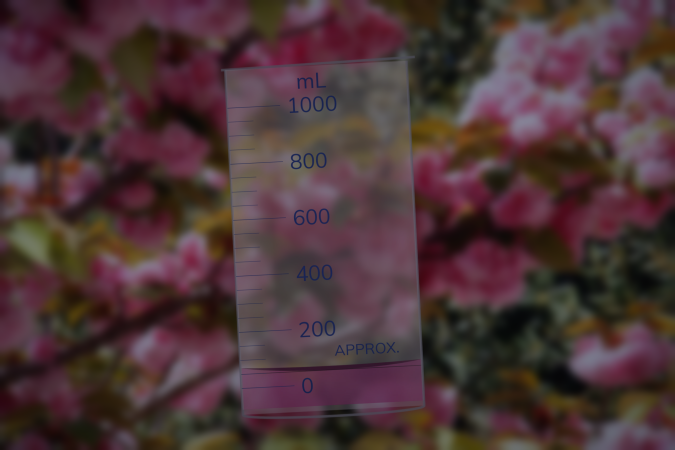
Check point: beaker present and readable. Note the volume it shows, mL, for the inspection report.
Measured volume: 50 mL
